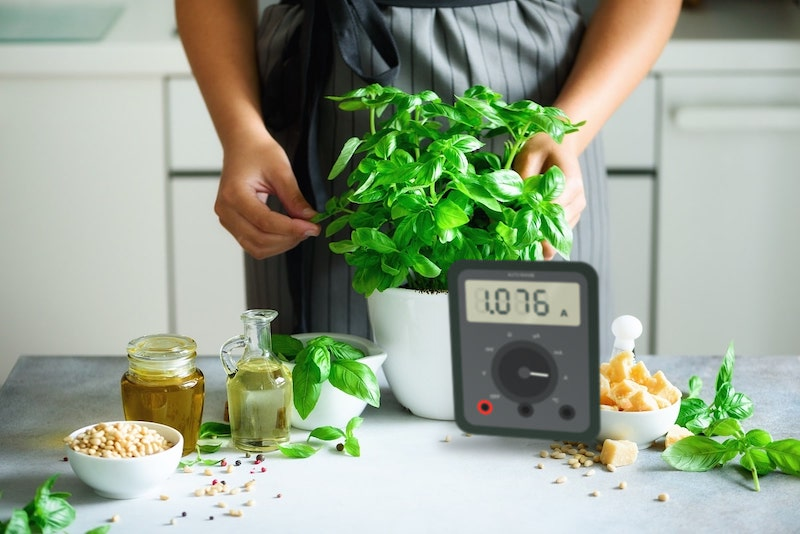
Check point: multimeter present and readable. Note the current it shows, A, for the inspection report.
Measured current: 1.076 A
